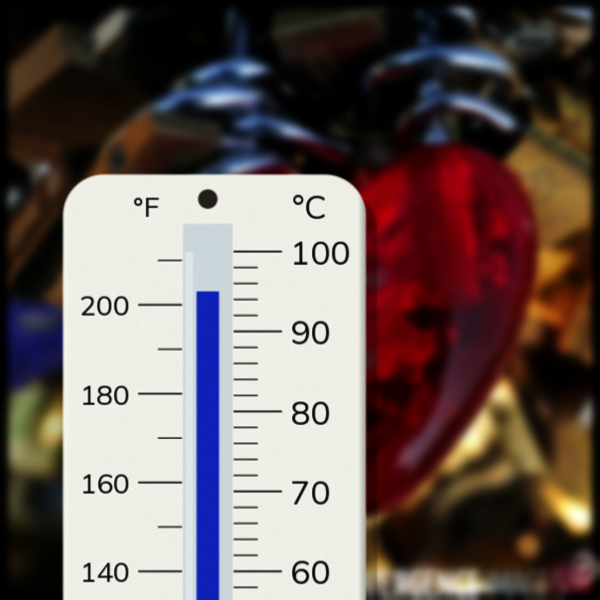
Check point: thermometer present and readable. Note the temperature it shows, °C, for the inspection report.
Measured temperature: 95 °C
